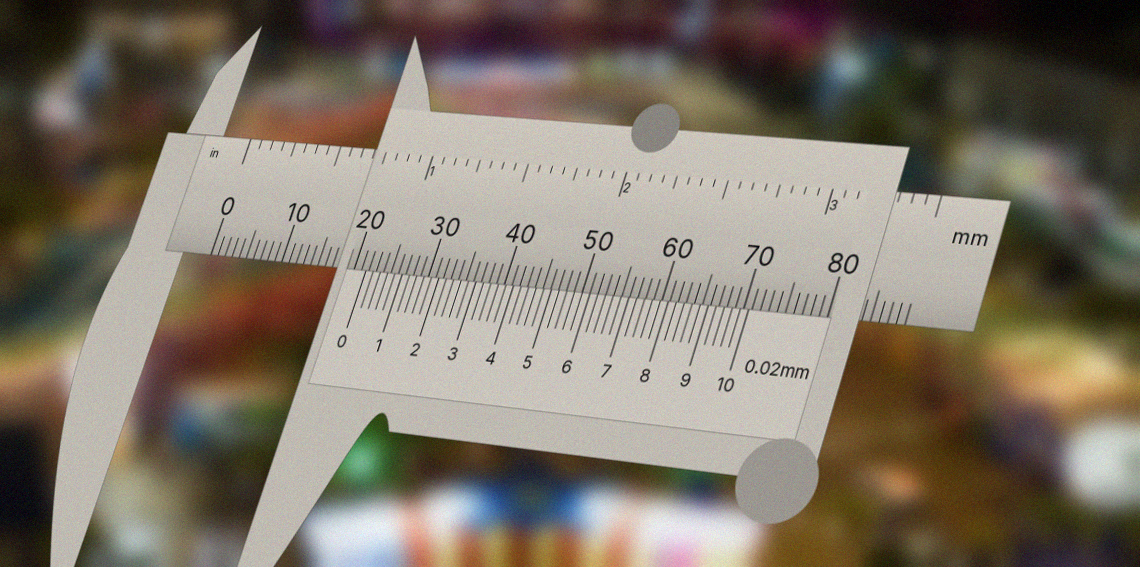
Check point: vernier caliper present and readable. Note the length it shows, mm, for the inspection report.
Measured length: 21.6 mm
